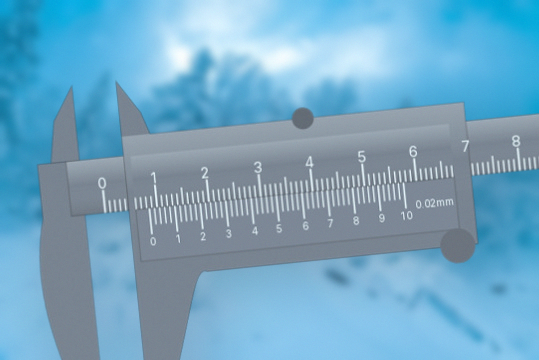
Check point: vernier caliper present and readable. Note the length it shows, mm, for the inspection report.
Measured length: 8.5 mm
